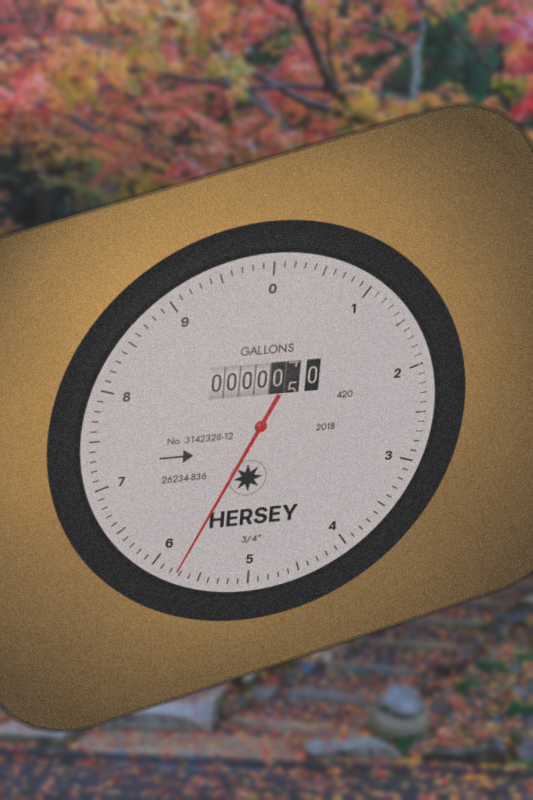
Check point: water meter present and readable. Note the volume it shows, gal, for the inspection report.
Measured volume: 45.7 gal
